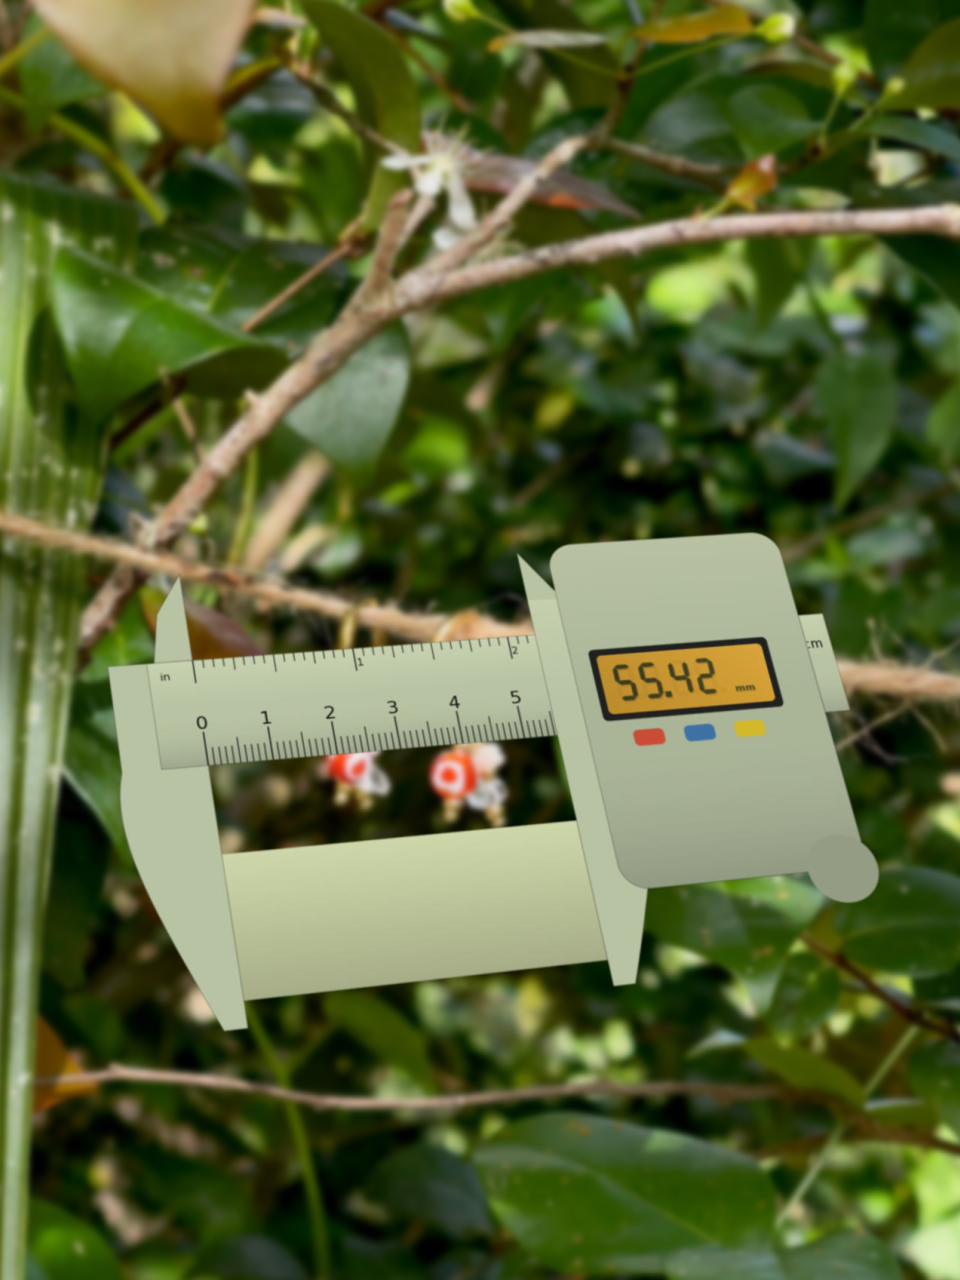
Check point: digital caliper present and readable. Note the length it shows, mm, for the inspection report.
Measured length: 55.42 mm
